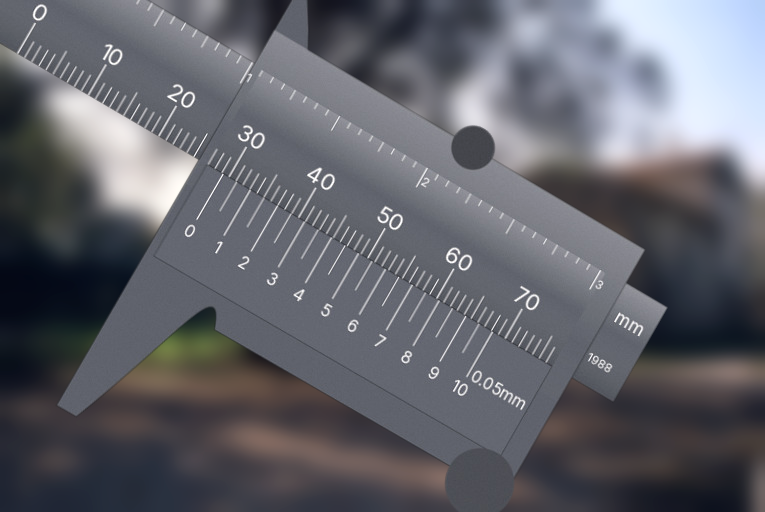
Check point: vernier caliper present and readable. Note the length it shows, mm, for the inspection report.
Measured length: 29.2 mm
